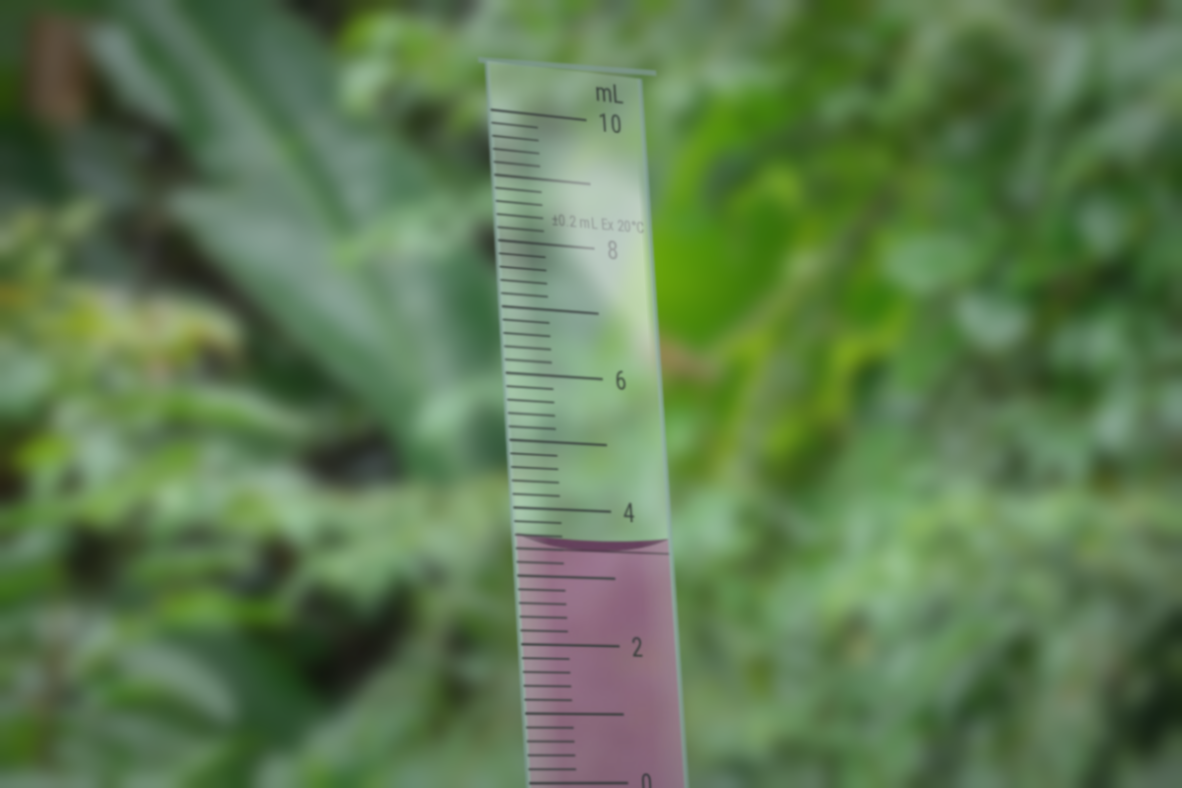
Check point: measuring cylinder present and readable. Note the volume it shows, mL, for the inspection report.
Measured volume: 3.4 mL
